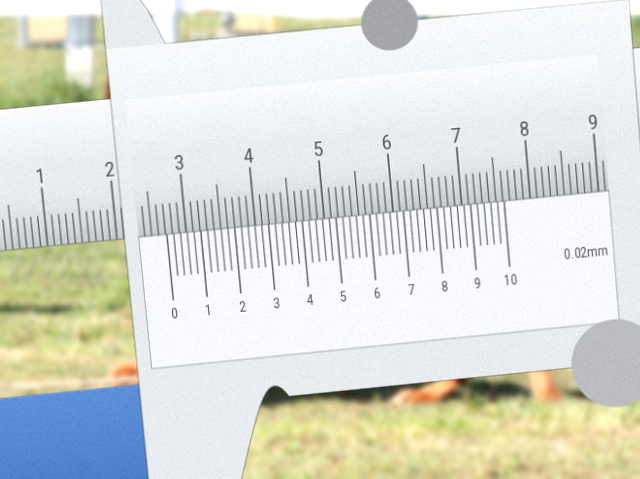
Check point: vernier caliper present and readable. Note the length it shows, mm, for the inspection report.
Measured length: 27.2 mm
